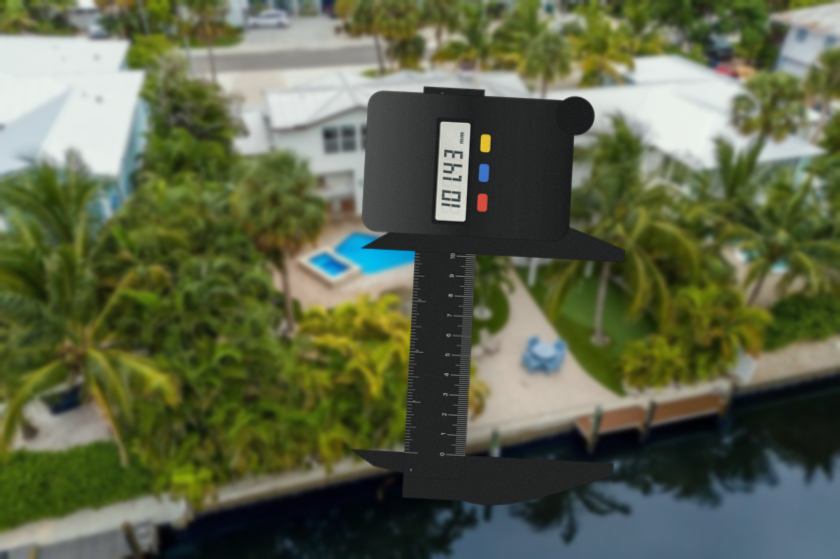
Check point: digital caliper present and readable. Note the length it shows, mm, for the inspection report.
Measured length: 101.43 mm
